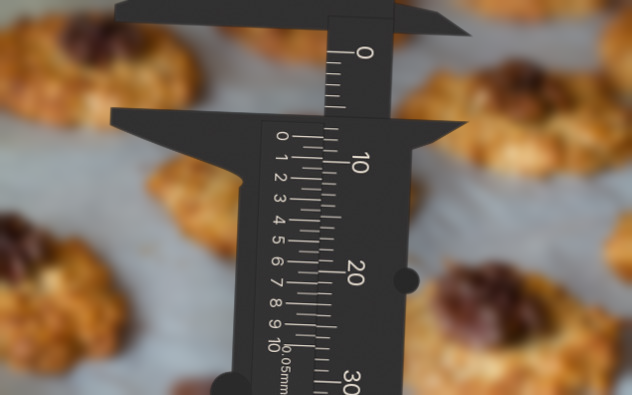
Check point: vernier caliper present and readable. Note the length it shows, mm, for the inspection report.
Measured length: 7.8 mm
